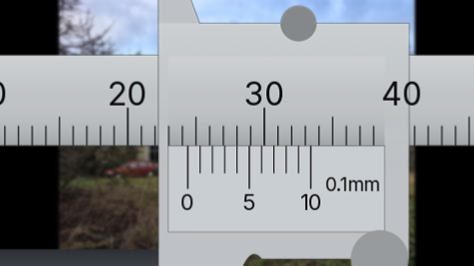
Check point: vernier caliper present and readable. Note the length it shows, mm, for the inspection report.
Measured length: 24.4 mm
